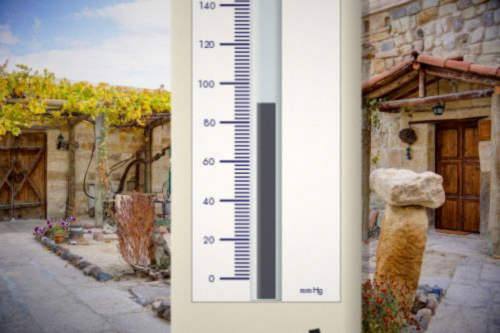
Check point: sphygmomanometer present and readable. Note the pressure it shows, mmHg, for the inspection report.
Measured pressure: 90 mmHg
